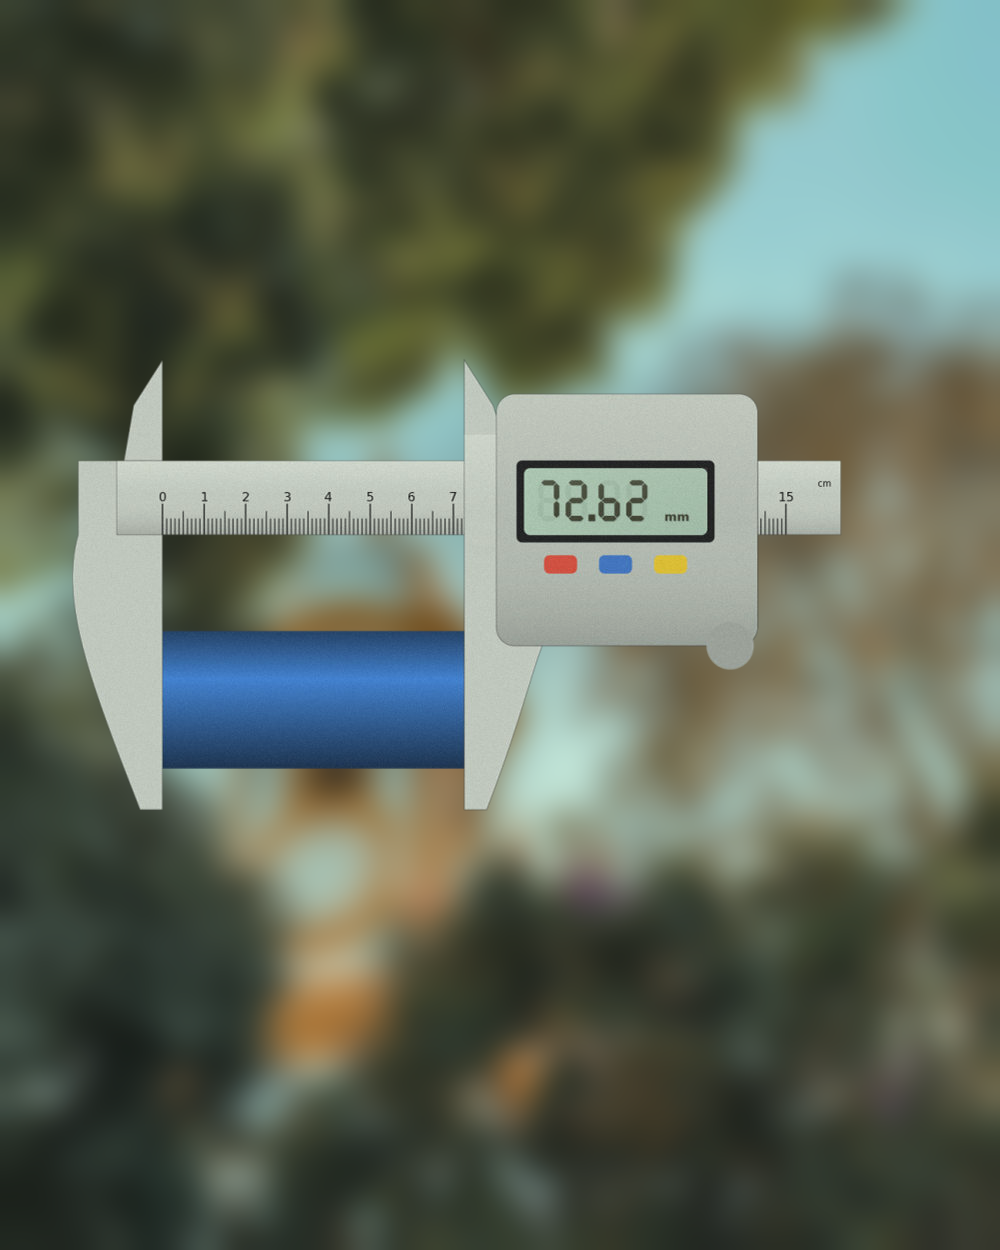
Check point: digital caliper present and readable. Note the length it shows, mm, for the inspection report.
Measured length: 72.62 mm
